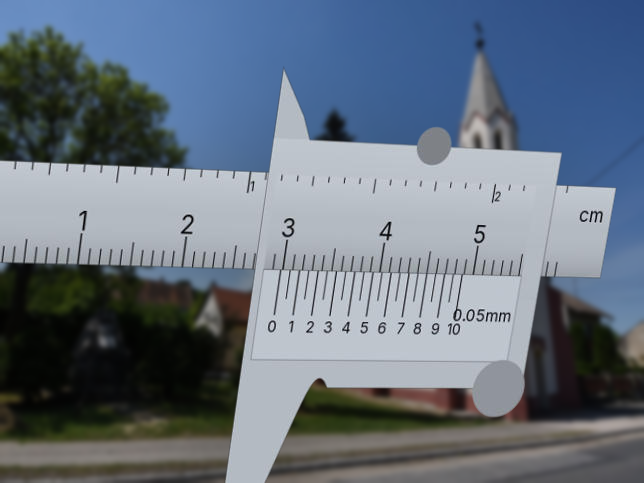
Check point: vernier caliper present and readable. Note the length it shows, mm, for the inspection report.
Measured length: 29.8 mm
